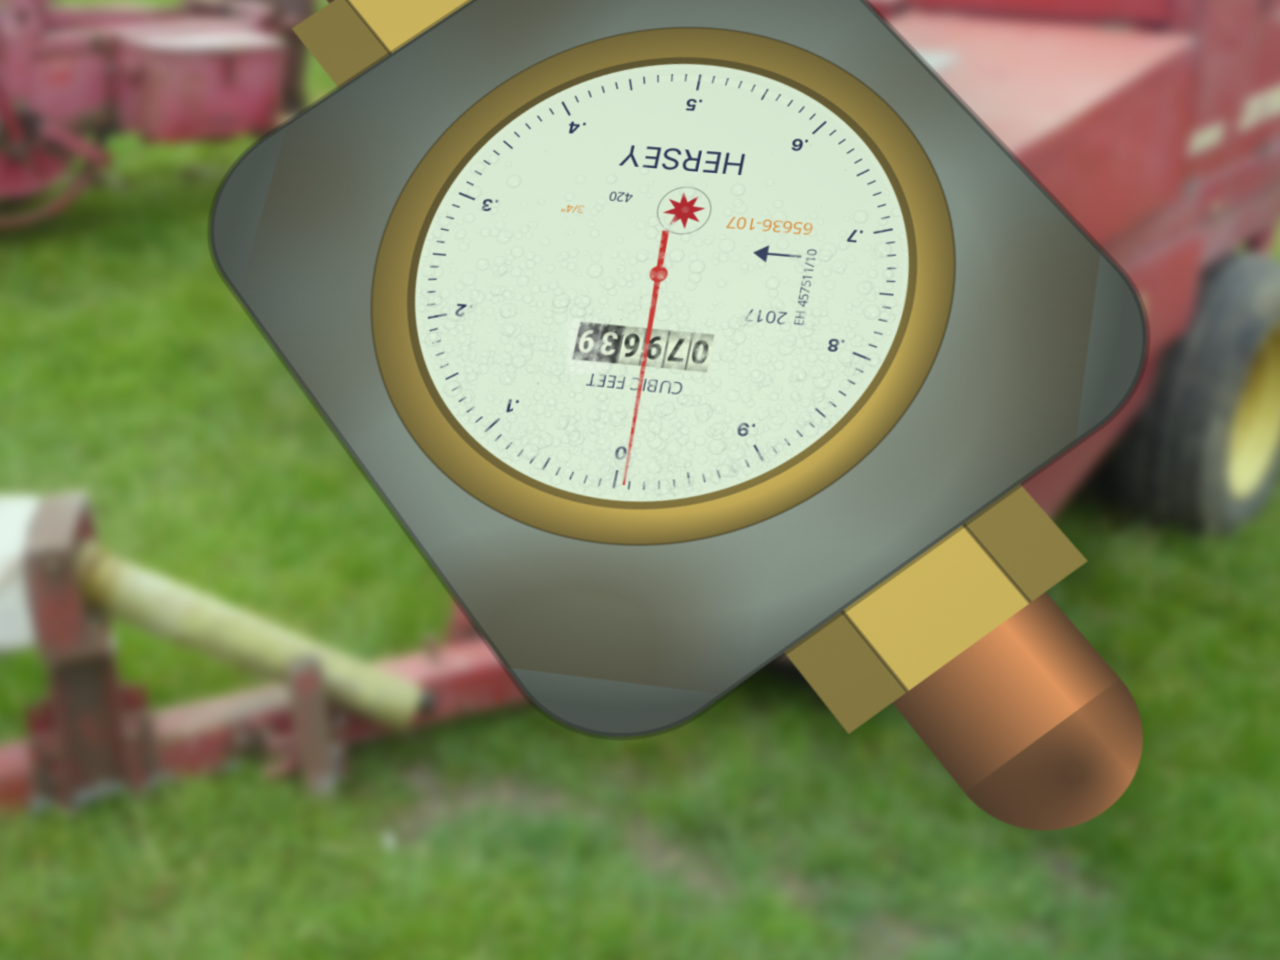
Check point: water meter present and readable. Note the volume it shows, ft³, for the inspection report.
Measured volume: 79638.99 ft³
